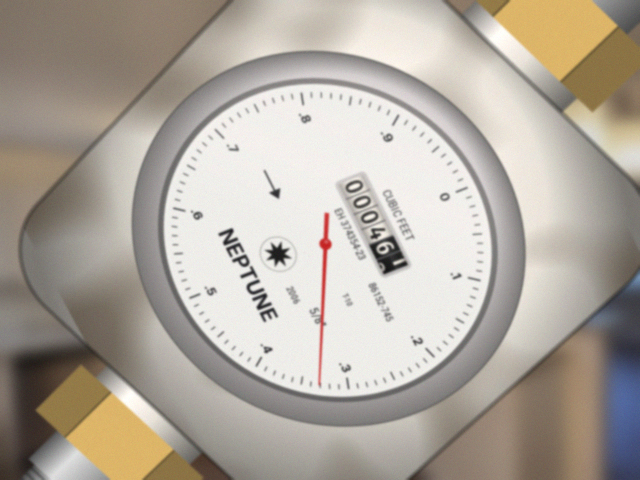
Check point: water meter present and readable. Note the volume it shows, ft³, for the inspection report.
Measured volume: 461.33 ft³
